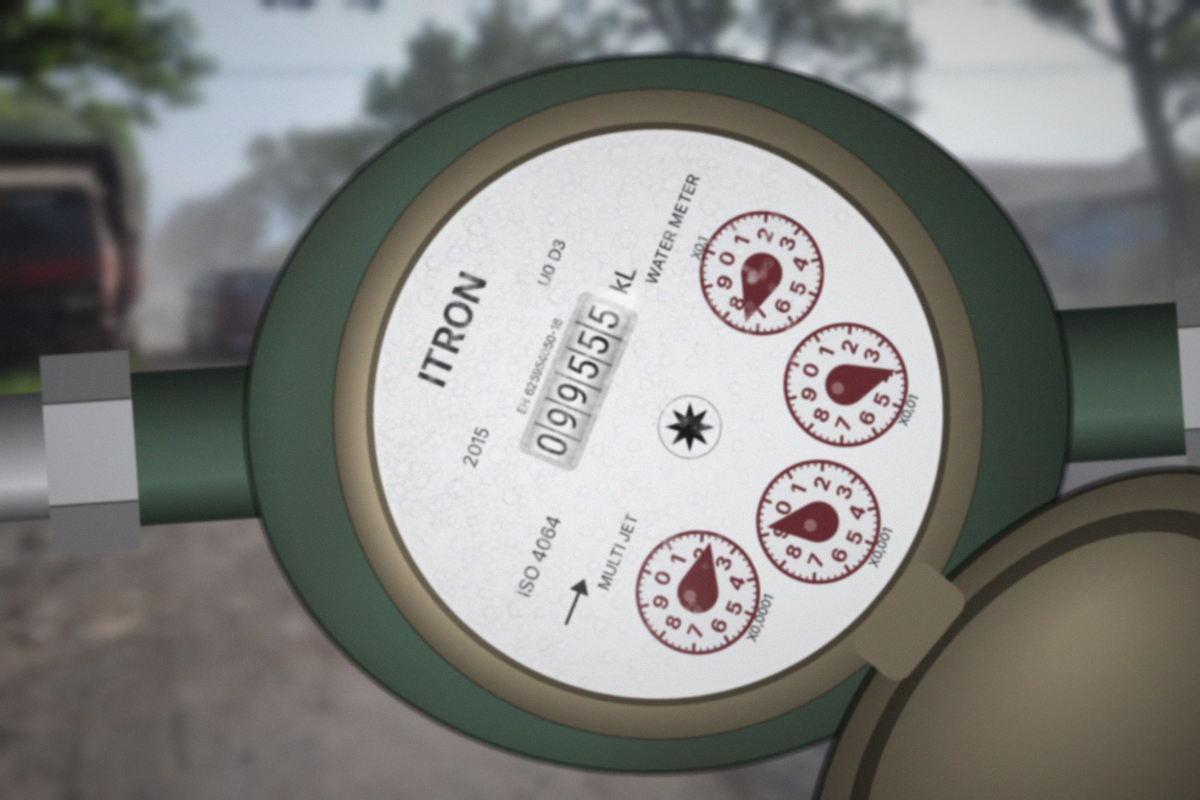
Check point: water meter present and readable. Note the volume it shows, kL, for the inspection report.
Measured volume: 99555.7392 kL
